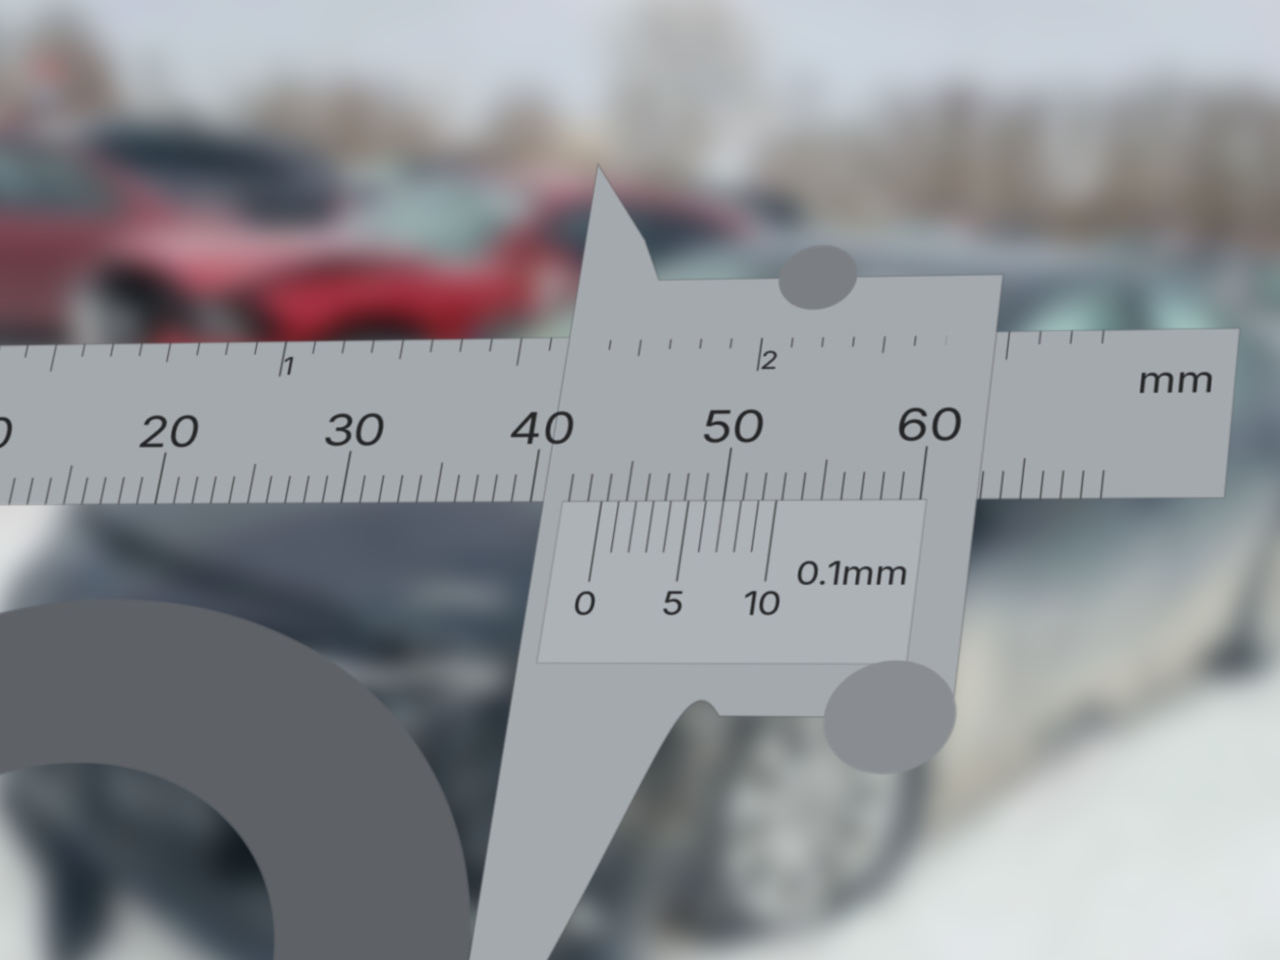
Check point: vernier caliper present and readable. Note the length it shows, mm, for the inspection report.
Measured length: 43.7 mm
